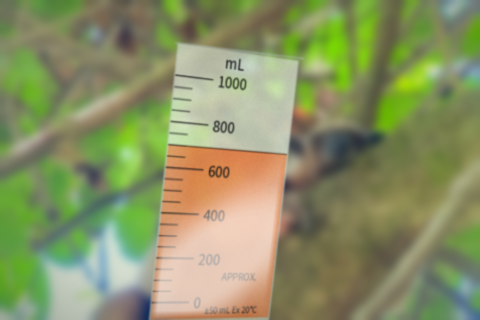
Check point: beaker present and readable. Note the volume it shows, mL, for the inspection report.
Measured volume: 700 mL
